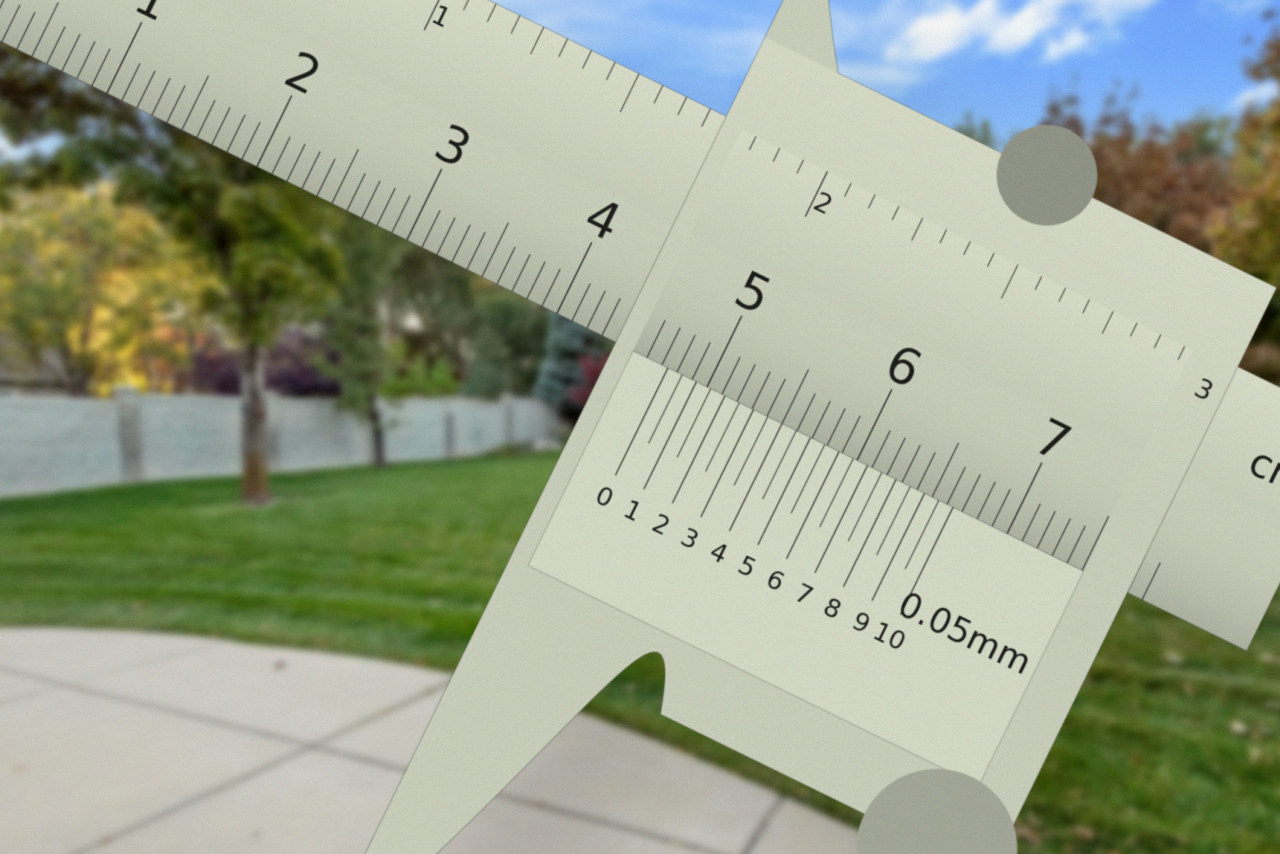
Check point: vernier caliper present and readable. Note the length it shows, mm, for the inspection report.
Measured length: 47.4 mm
